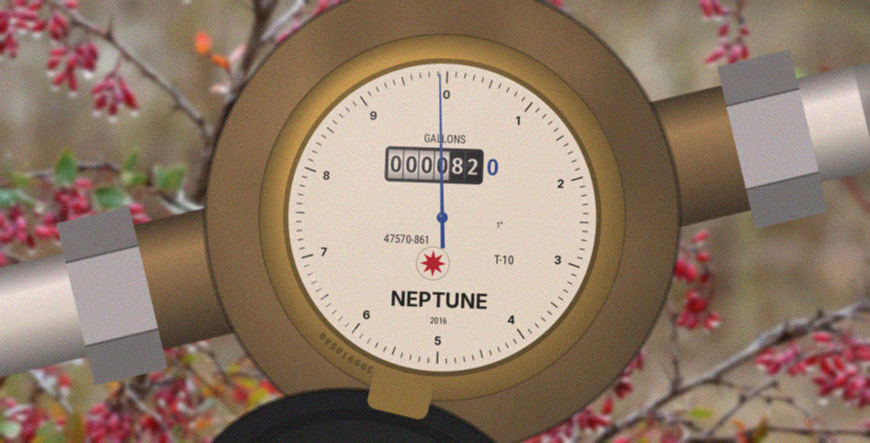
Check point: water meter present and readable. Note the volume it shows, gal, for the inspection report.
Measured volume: 819.9 gal
